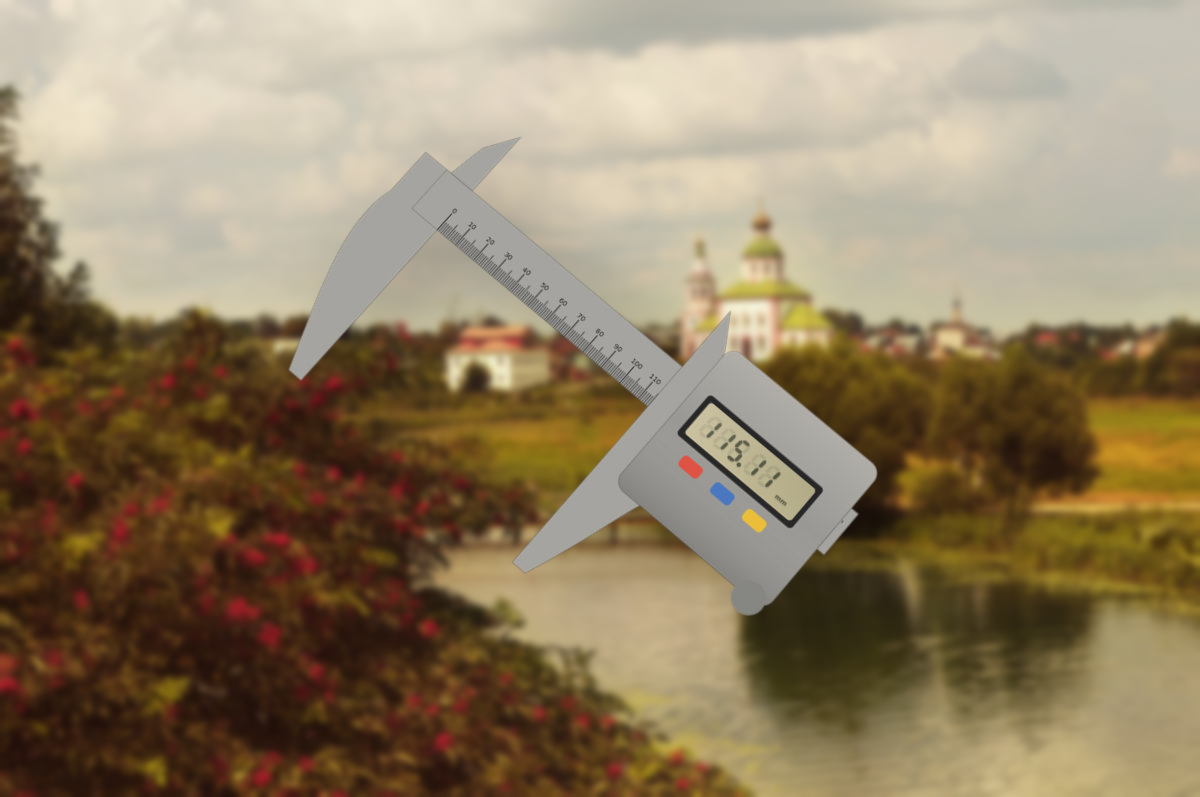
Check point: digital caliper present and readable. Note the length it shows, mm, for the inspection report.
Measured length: 115.11 mm
